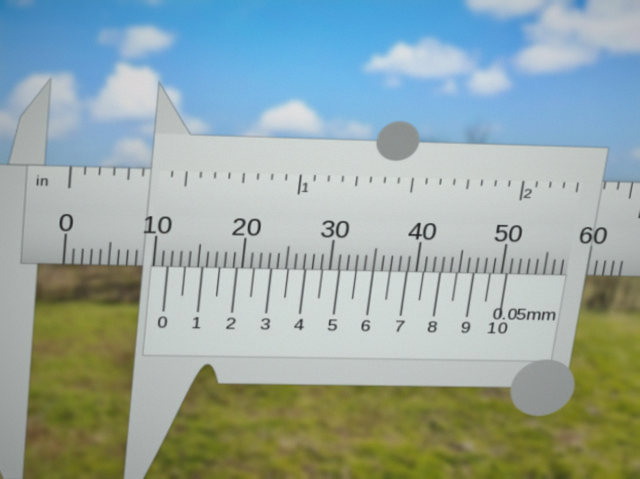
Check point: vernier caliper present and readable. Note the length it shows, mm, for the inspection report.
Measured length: 11.6 mm
